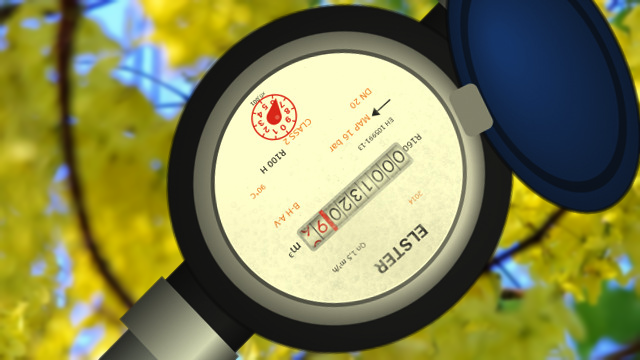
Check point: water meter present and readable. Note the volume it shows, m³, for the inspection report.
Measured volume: 1320.956 m³
